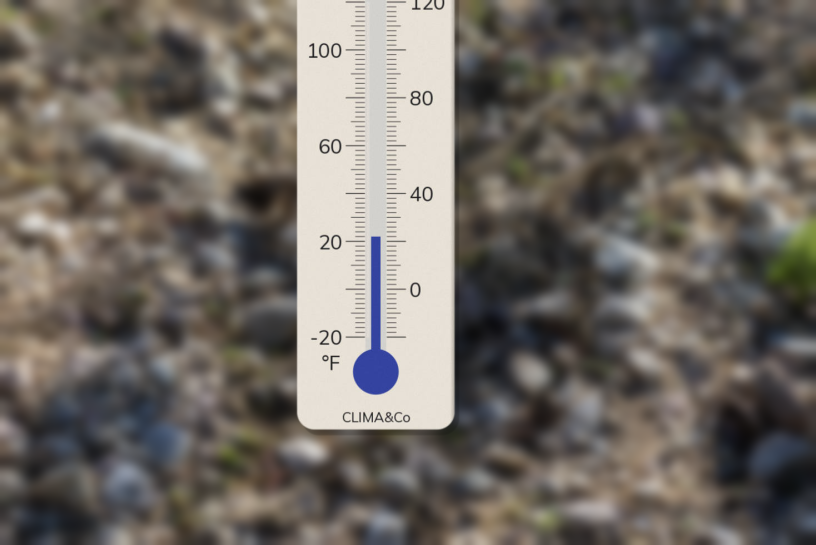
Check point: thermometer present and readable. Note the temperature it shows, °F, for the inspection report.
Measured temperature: 22 °F
